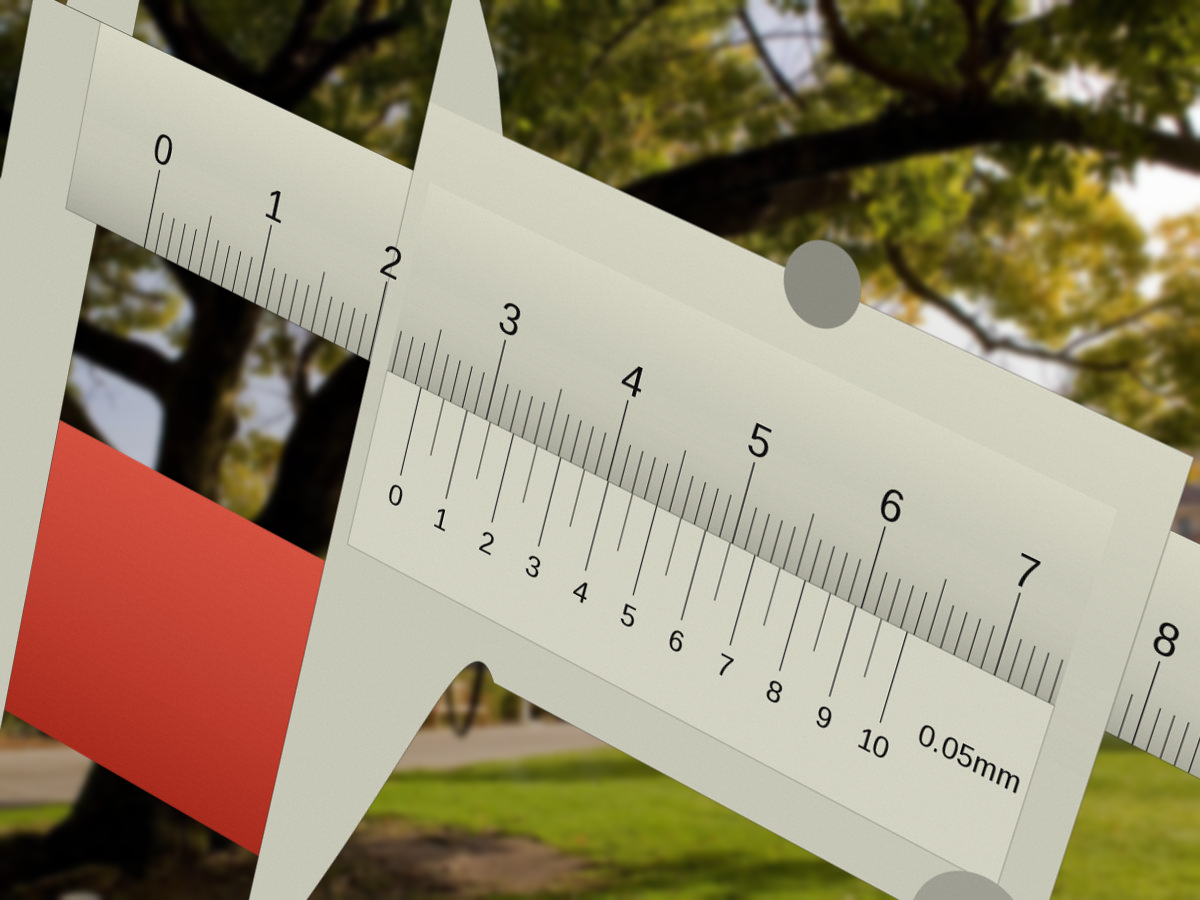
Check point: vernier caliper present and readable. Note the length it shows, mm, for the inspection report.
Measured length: 24.5 mm
